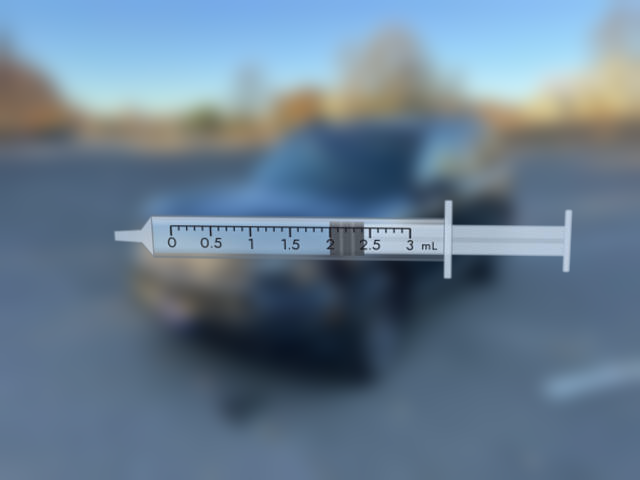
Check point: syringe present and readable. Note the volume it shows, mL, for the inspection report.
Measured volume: 2 mL
